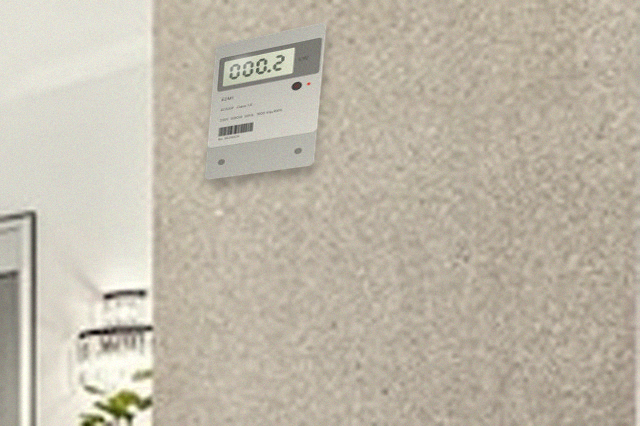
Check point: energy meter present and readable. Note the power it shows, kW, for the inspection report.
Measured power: 0.2 kW
